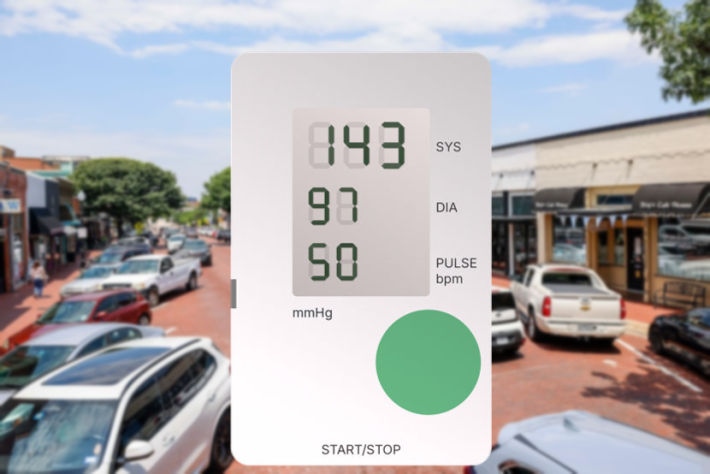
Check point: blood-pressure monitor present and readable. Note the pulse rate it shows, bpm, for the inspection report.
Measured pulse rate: 50 bpm
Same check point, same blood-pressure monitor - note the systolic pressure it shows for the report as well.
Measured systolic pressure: 143 mmHg
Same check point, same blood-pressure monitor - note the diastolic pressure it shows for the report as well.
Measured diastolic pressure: 97 mmHg
